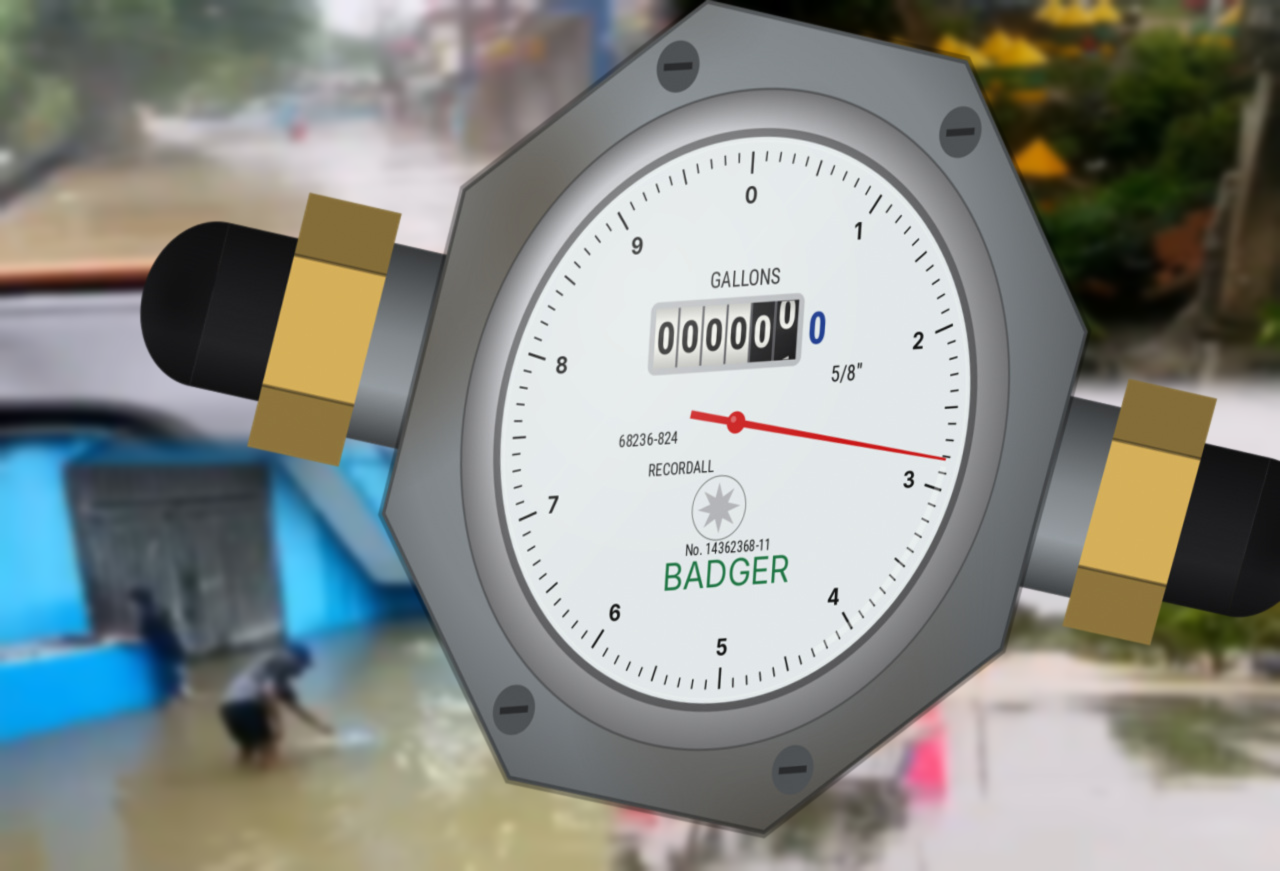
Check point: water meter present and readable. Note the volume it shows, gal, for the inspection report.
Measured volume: 2.8 gal
